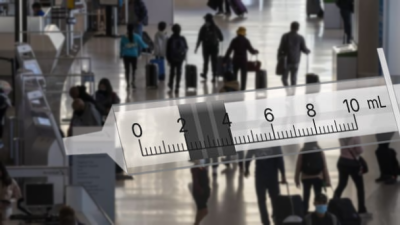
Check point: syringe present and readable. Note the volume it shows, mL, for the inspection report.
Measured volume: 2 mL
